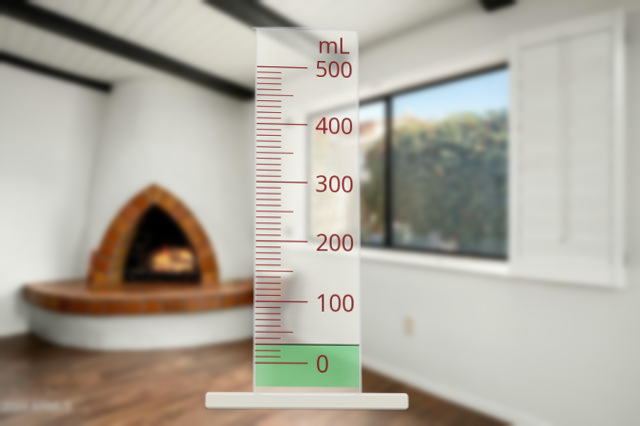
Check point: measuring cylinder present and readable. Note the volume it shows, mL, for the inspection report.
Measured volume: 30 mL
